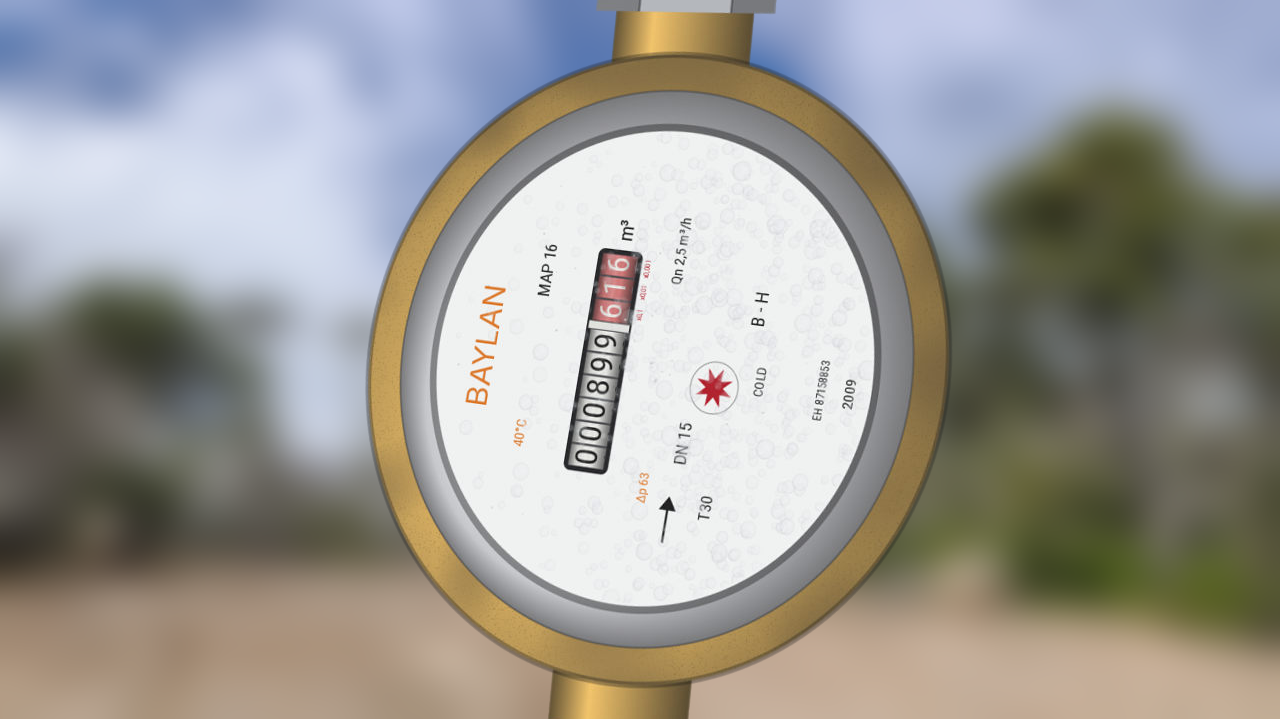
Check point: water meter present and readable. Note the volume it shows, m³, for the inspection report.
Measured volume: 899.616 m³
